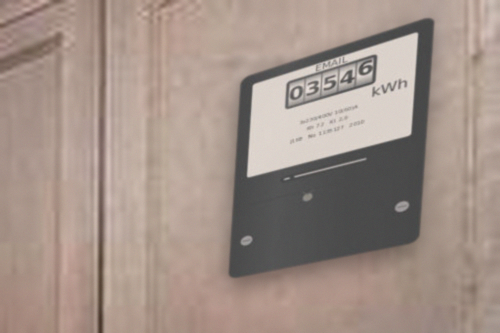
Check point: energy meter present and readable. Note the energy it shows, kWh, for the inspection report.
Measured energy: 3546 kWh
